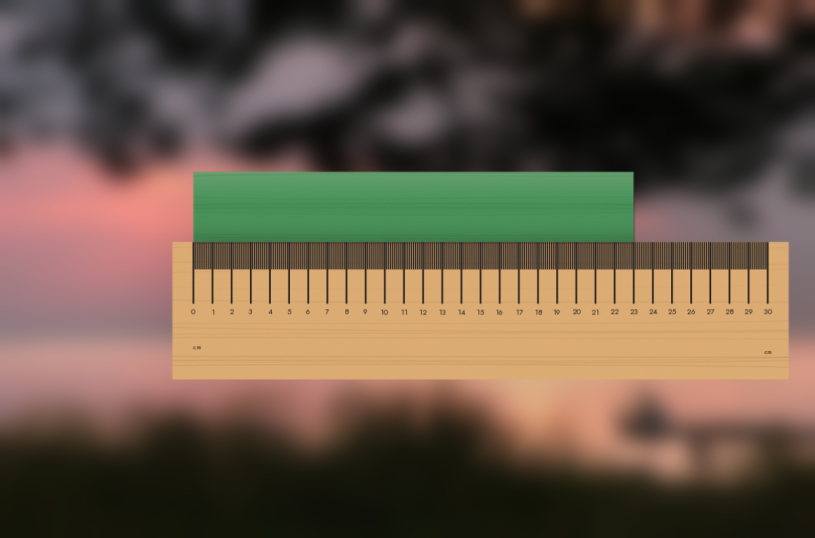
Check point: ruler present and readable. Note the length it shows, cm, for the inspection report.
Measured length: 23 cm
